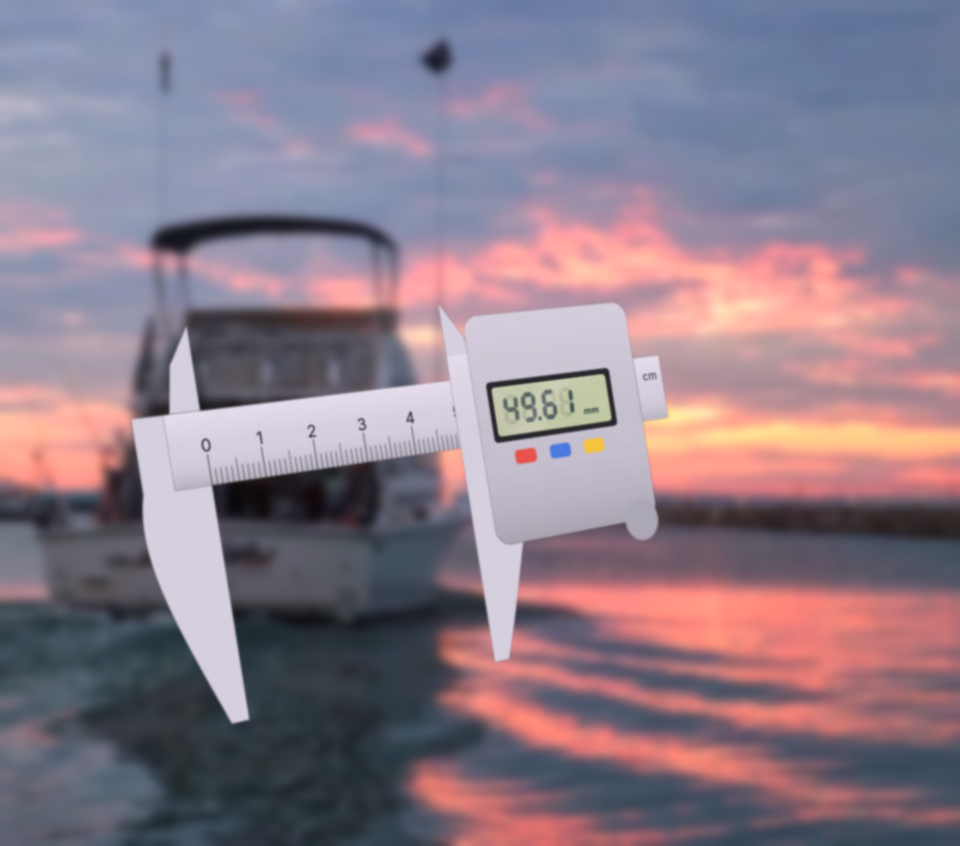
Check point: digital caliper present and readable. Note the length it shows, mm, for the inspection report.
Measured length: 49.61 mm
